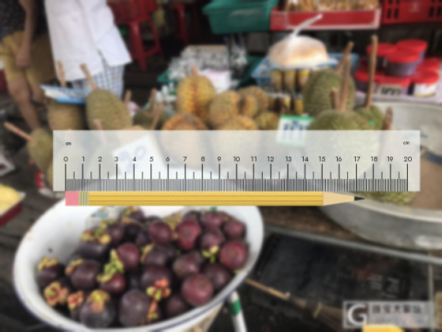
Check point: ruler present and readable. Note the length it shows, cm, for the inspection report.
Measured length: 17.5 cm
